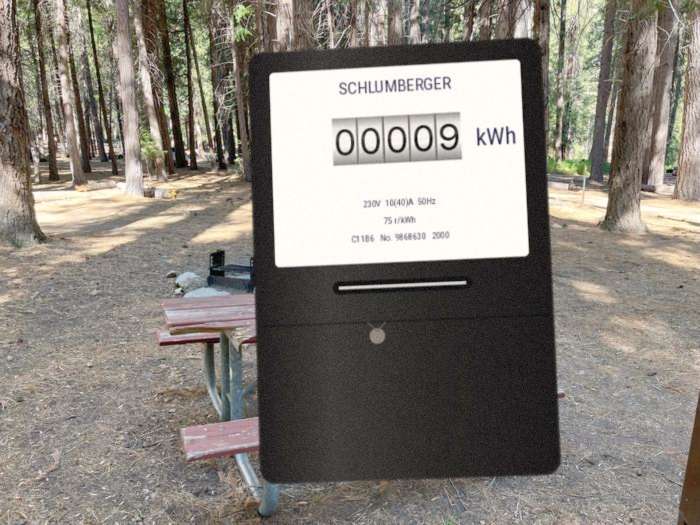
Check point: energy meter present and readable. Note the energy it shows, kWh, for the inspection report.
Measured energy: 9 kWh
